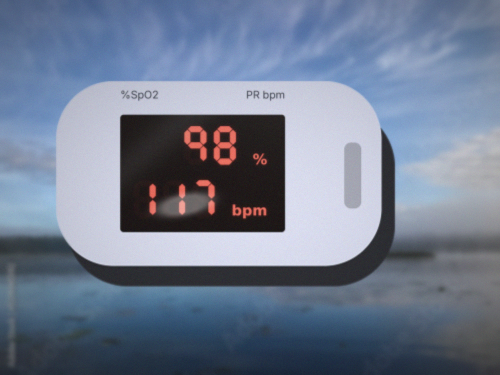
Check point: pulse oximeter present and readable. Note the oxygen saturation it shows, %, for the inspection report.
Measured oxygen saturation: 98 %
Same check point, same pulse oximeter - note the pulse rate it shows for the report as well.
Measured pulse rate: 117 bpm
